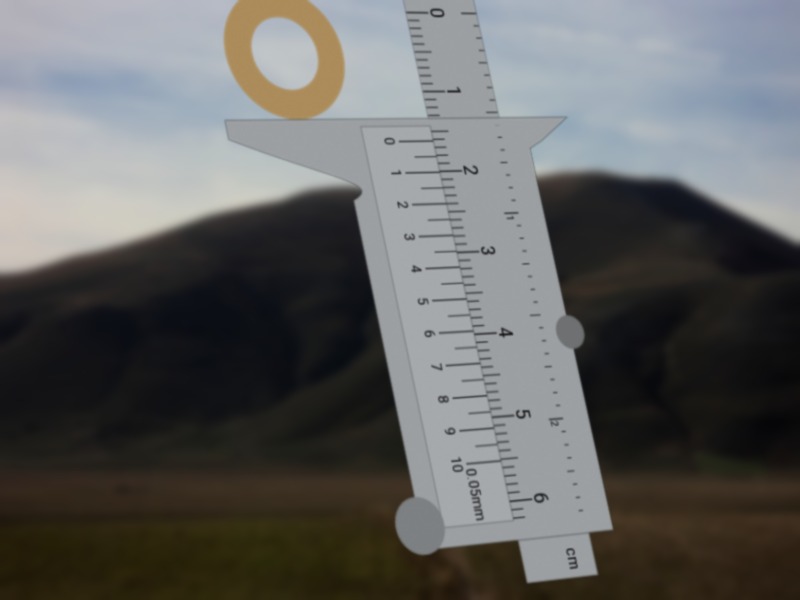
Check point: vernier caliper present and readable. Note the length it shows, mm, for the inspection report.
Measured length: 16.2 mm
